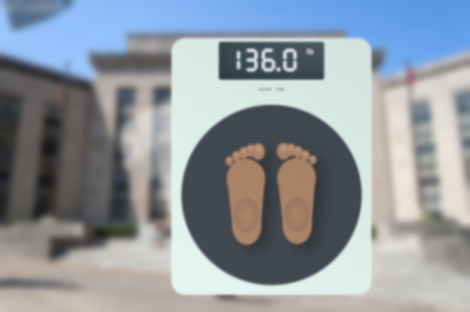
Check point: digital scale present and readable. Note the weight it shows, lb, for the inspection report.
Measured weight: 136.0 lb
